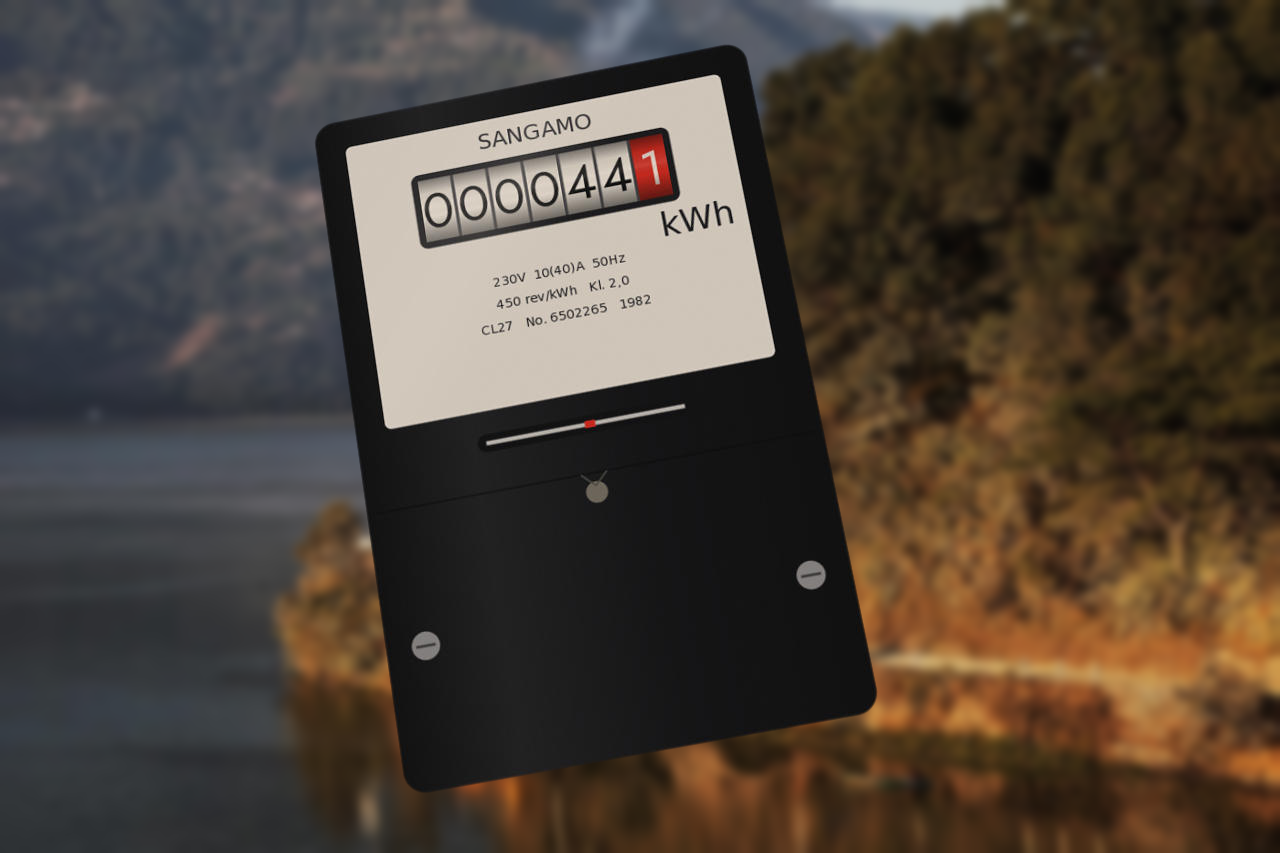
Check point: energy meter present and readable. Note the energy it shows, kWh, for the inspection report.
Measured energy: 44.1 kWh
